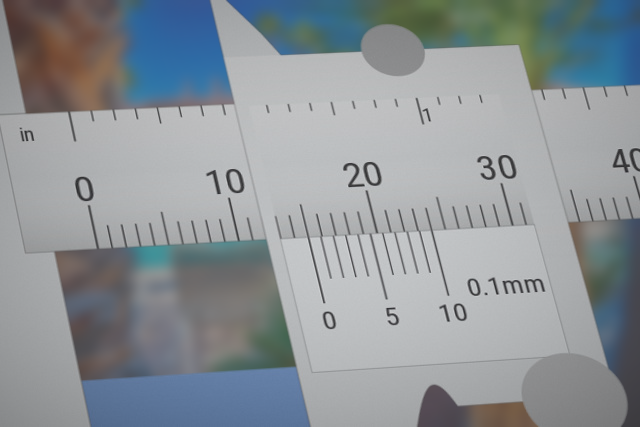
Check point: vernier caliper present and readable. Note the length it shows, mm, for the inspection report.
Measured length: 15.0 mm
